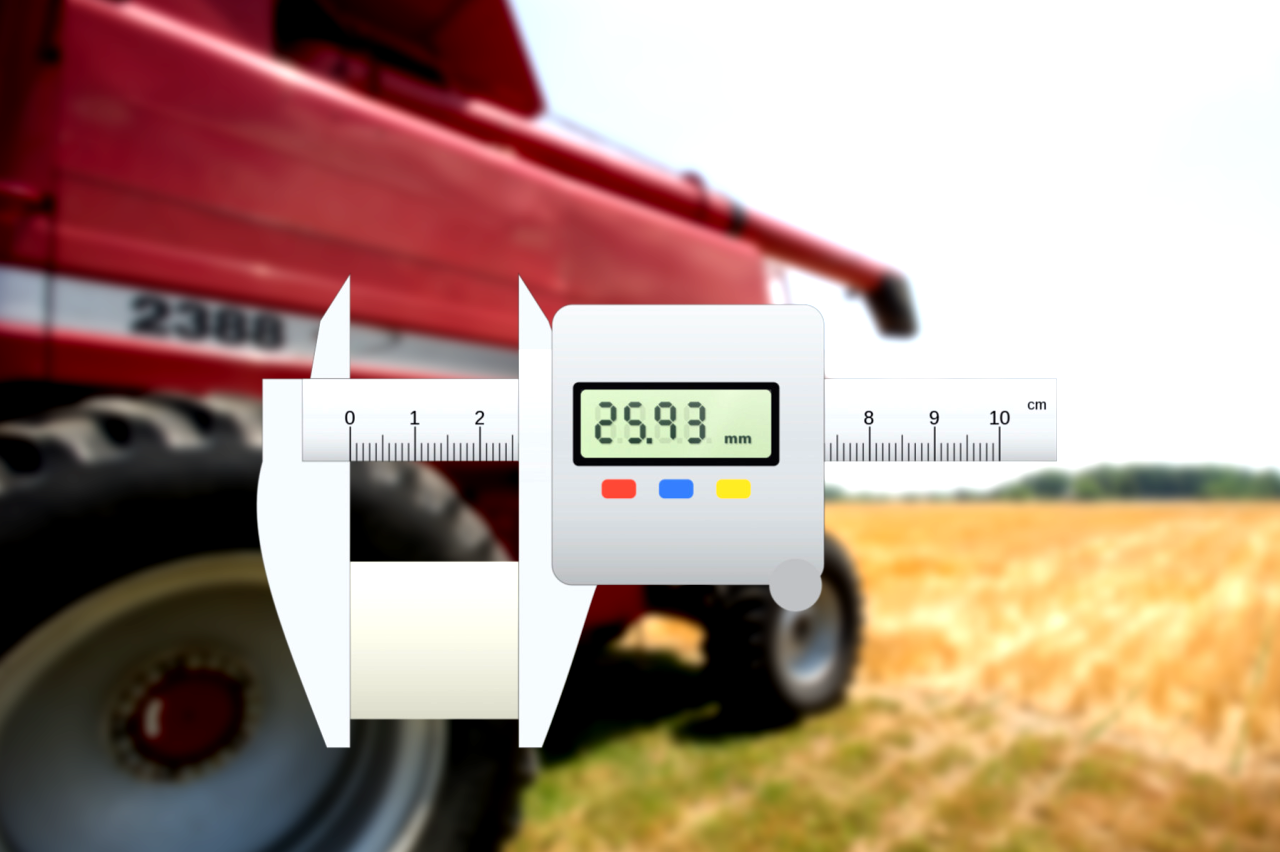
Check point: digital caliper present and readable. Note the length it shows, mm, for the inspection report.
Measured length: 25.93 mm
